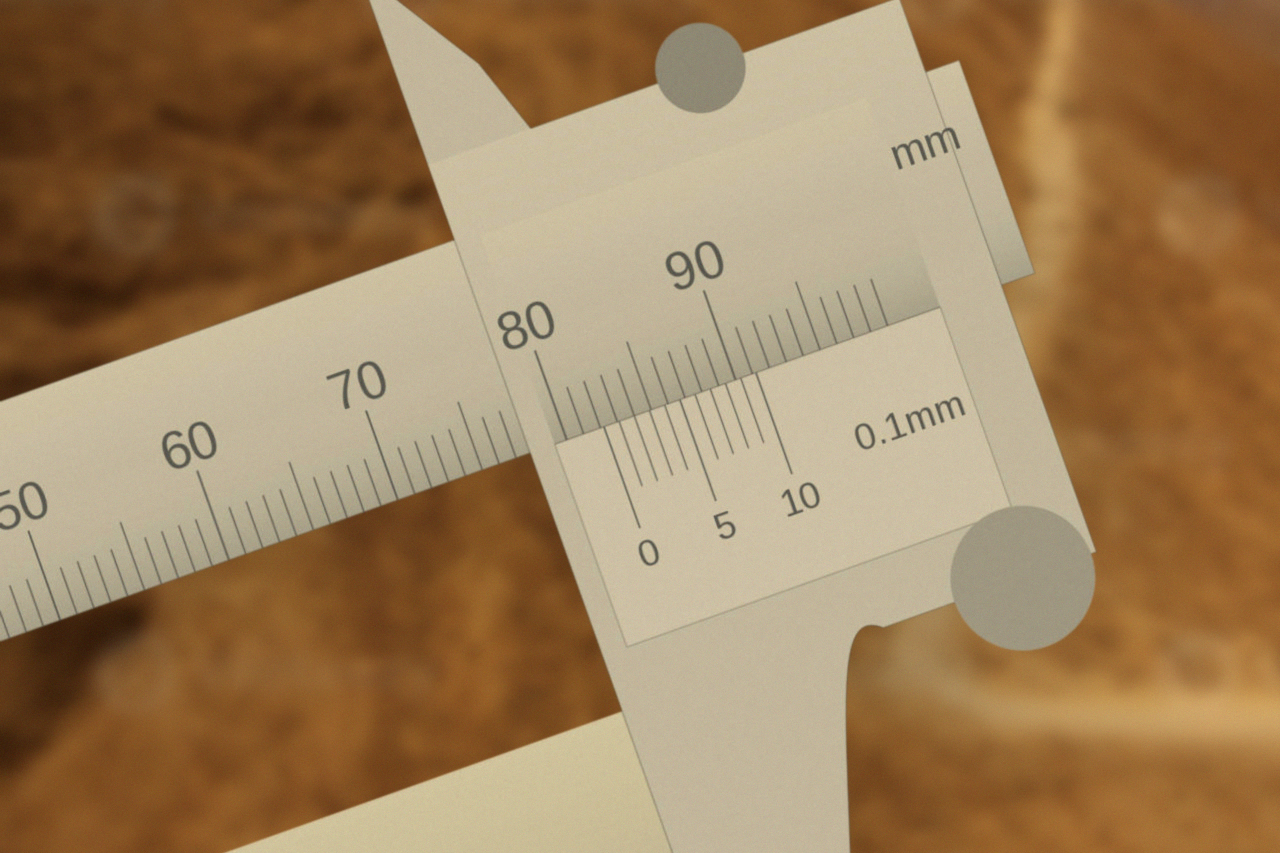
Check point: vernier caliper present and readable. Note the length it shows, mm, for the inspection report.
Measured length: 82.2 mm
